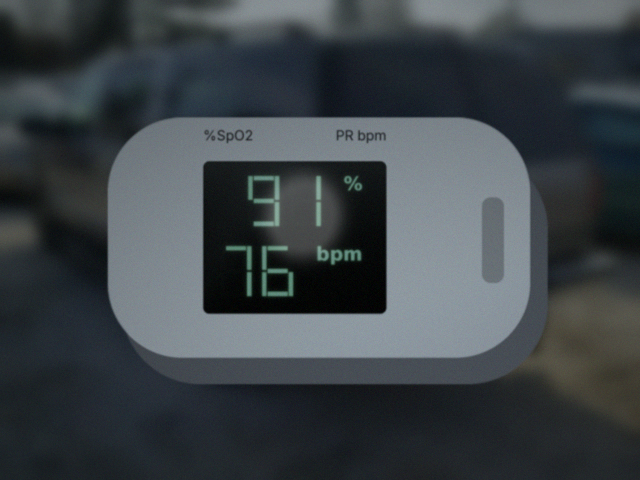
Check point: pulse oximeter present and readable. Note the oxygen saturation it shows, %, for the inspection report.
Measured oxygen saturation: 91 %
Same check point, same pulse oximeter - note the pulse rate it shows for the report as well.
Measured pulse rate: 76 bpm
